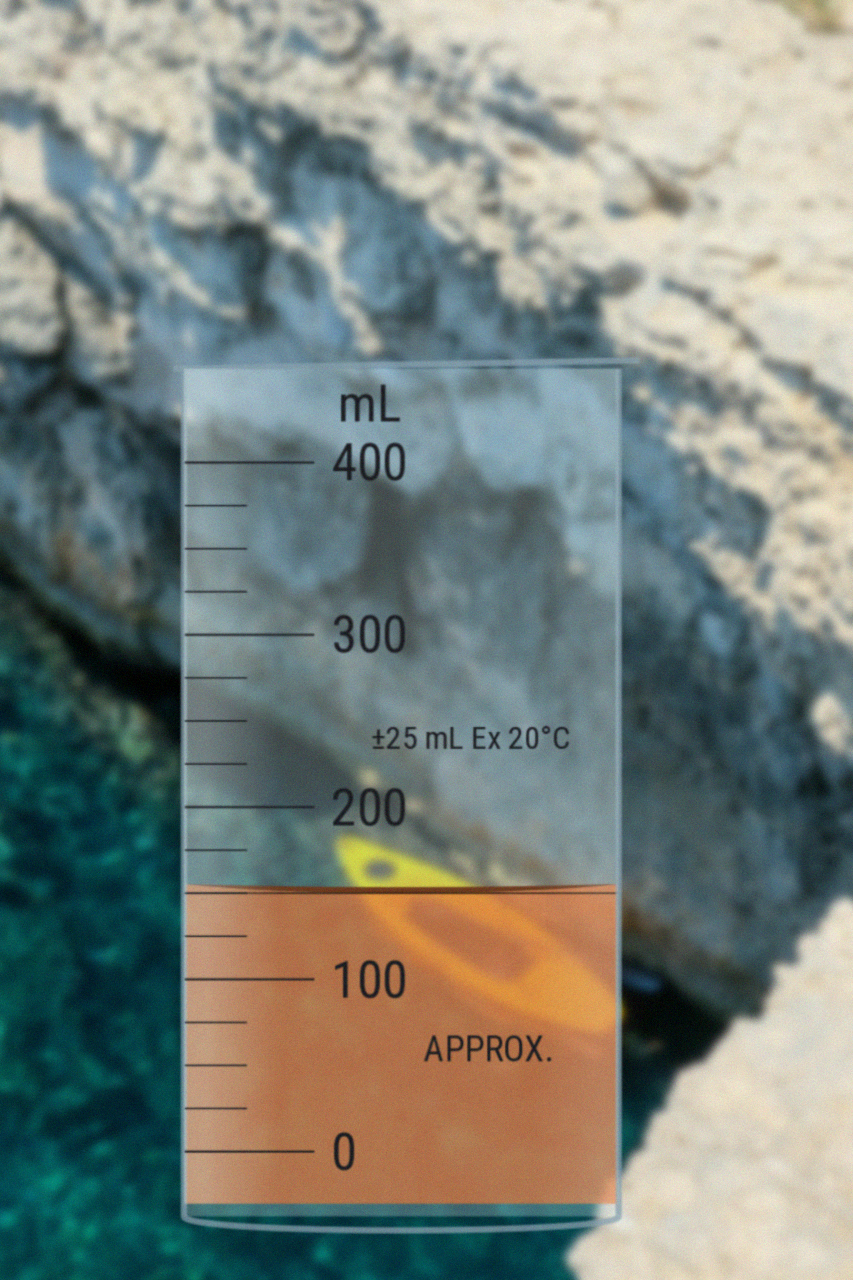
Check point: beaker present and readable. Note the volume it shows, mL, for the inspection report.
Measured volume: 150 mL
